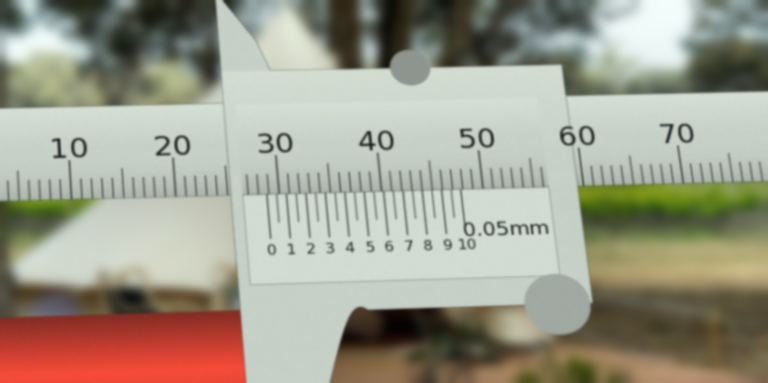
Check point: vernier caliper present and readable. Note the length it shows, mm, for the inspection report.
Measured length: 28.8 mm
